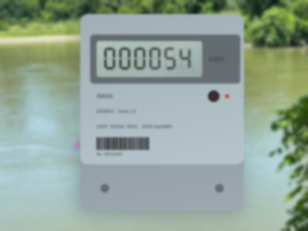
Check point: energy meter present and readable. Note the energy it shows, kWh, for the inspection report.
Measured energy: 54 kWh
